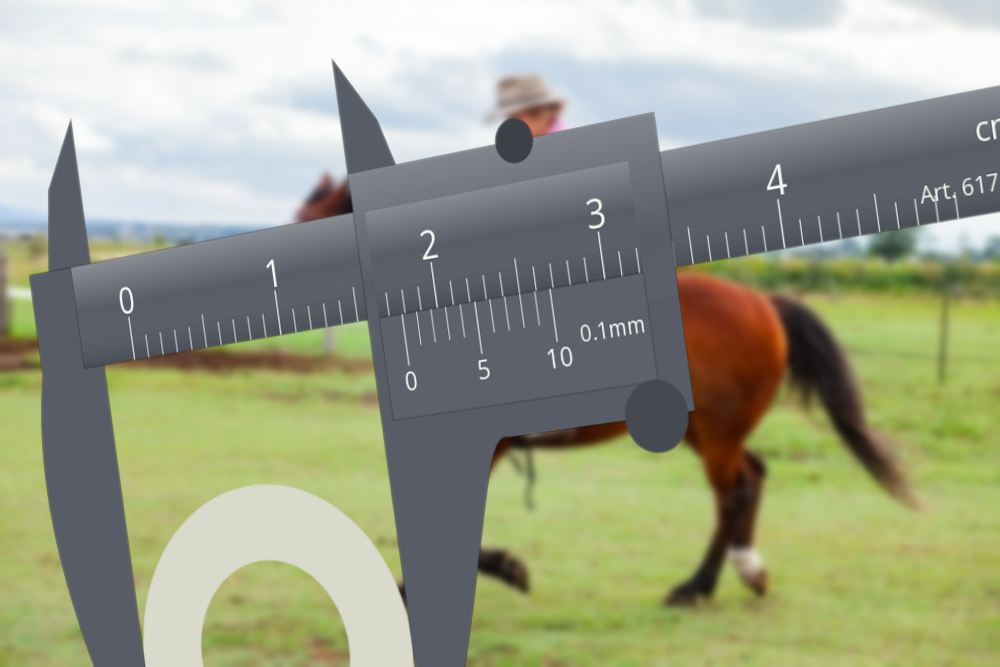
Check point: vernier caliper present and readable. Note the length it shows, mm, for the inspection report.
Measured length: 17.8 mm
